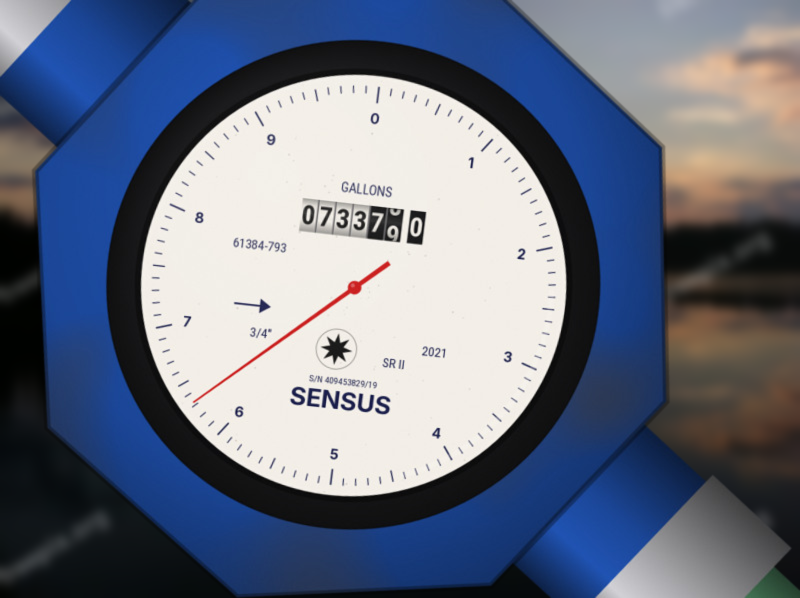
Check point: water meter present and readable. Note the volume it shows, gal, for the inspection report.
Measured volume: 733786.3 gal
